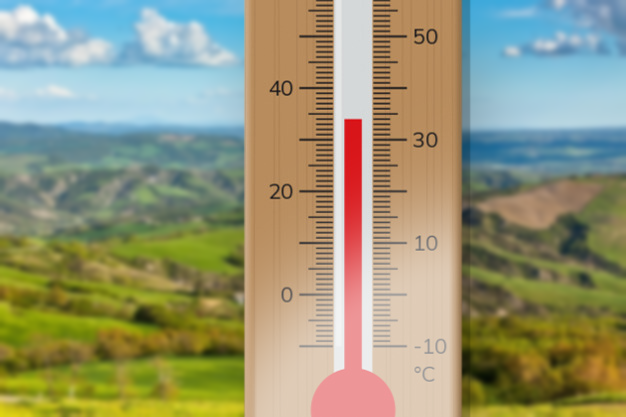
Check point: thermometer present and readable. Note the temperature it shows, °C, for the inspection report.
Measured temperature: 34 °C
